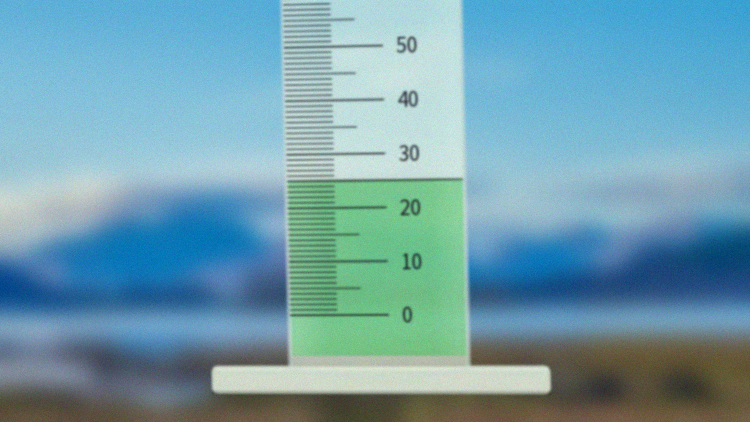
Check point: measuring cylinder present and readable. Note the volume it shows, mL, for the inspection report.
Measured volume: 25 mL
